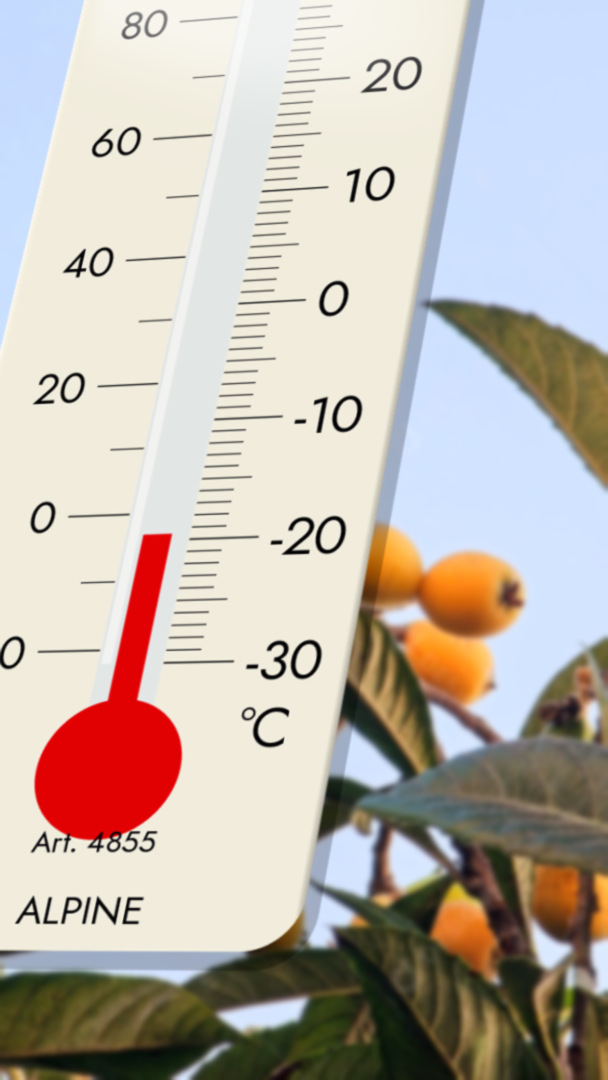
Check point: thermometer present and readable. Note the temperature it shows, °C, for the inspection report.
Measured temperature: -19.5 °C
